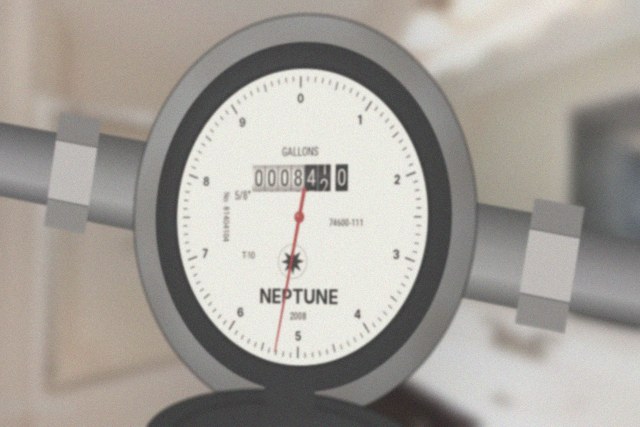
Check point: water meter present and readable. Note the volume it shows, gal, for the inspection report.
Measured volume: 8415.3 gal
